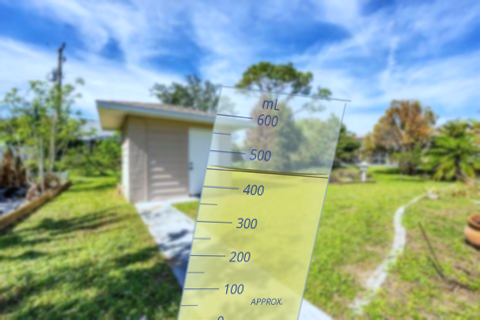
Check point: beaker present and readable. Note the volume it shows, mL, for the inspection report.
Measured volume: 450 mL
